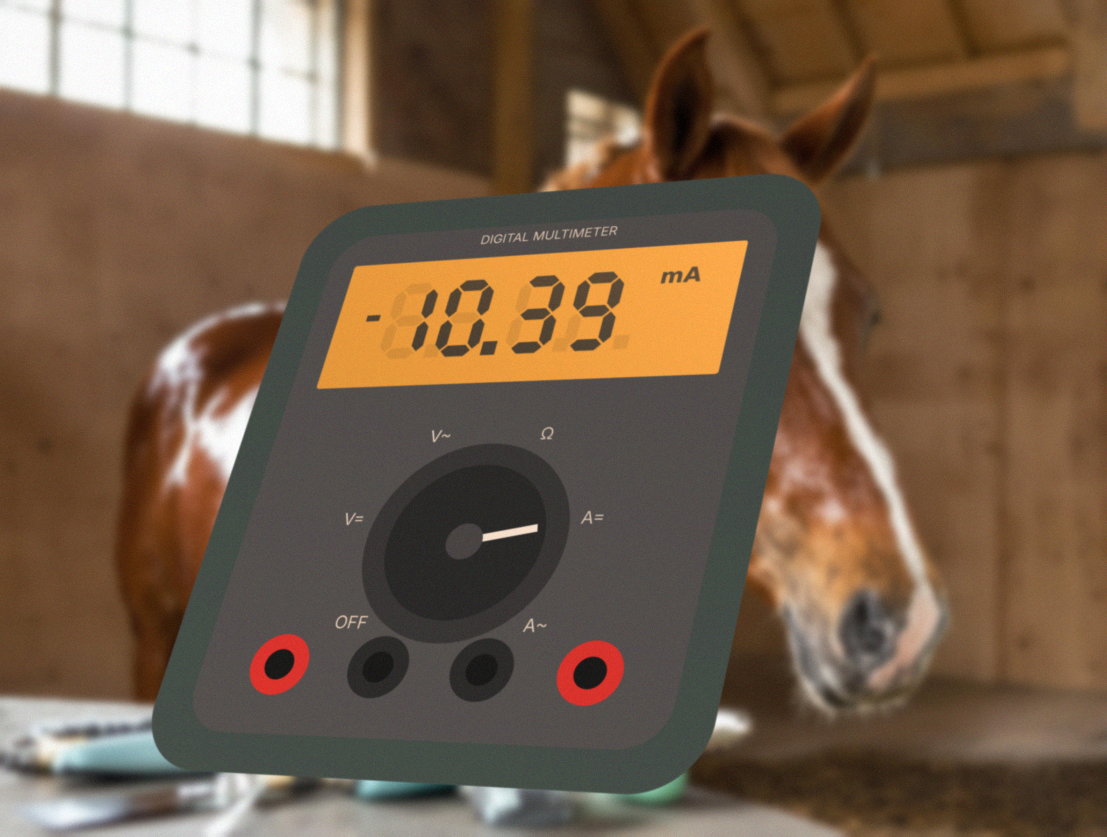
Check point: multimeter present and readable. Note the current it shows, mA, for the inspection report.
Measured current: -10.39 mA
